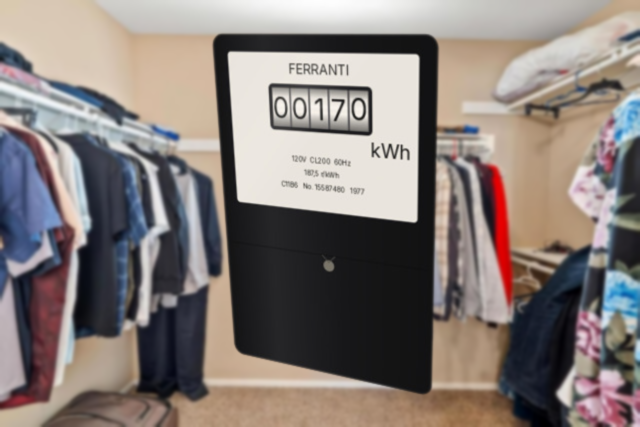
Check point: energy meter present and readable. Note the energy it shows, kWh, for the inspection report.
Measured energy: 170 kWh
